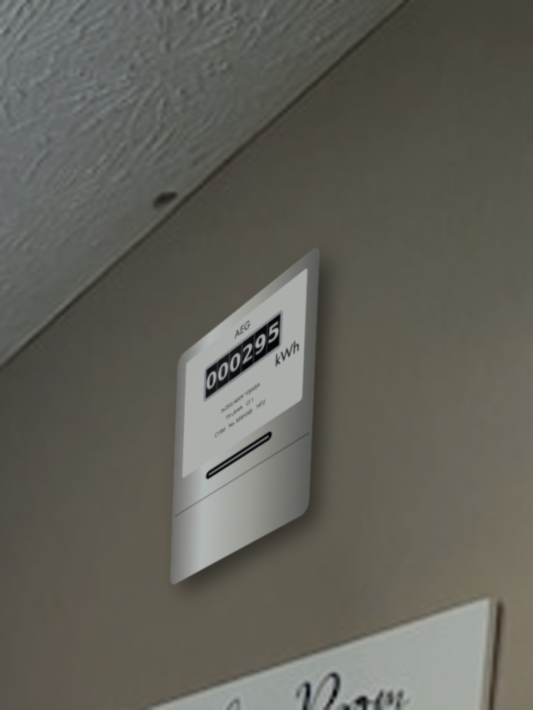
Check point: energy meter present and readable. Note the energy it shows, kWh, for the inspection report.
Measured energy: 295 kWh
